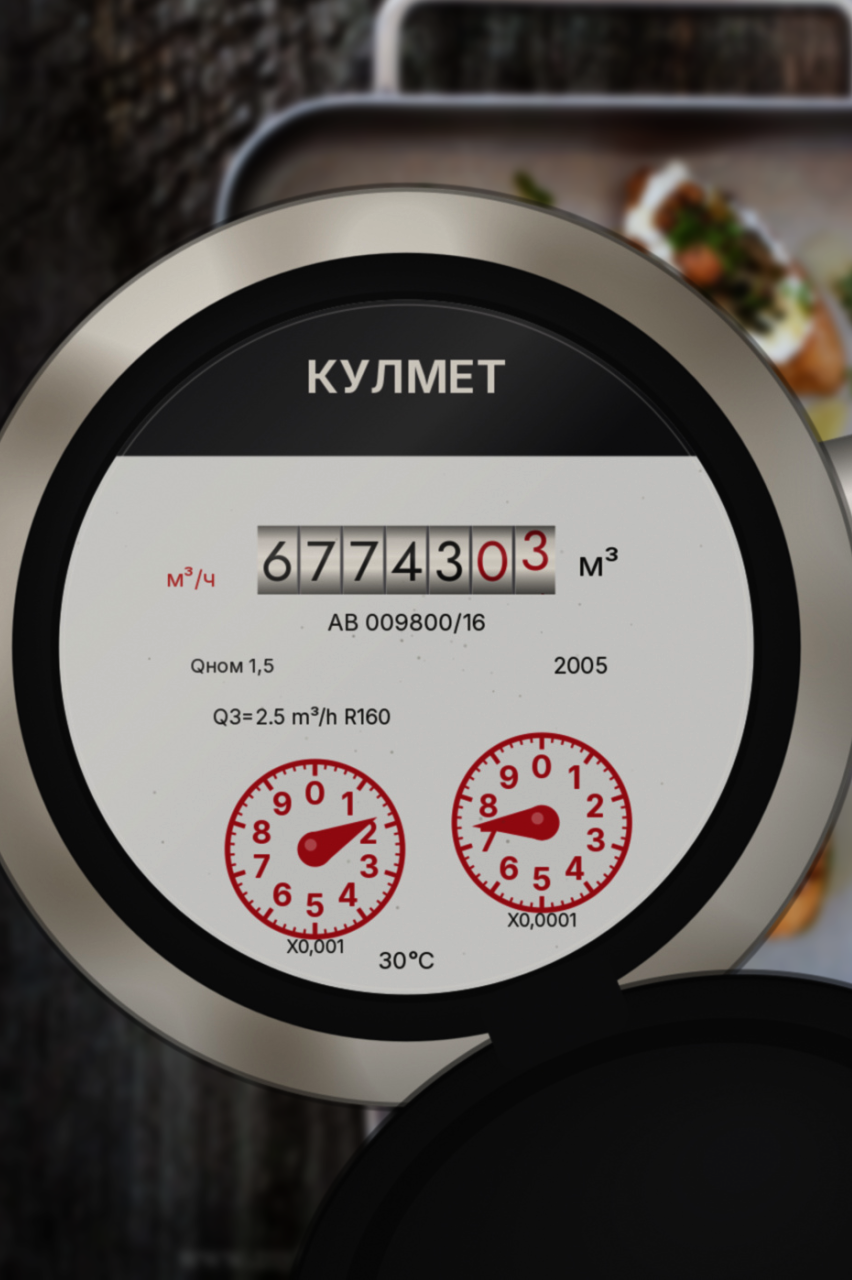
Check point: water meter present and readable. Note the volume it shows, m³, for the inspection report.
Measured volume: 67743.0317 m³
